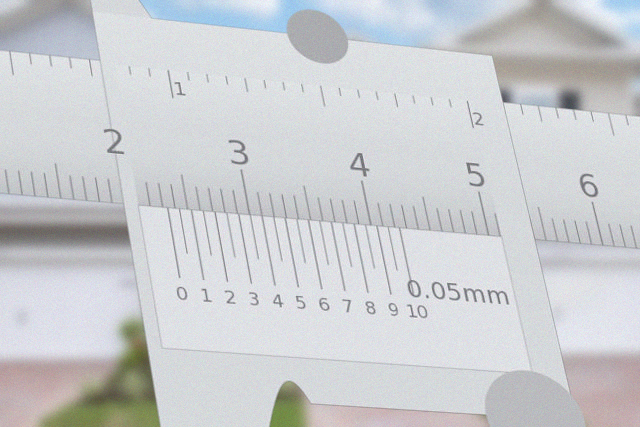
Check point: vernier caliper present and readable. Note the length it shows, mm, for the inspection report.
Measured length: 23.4 mm
